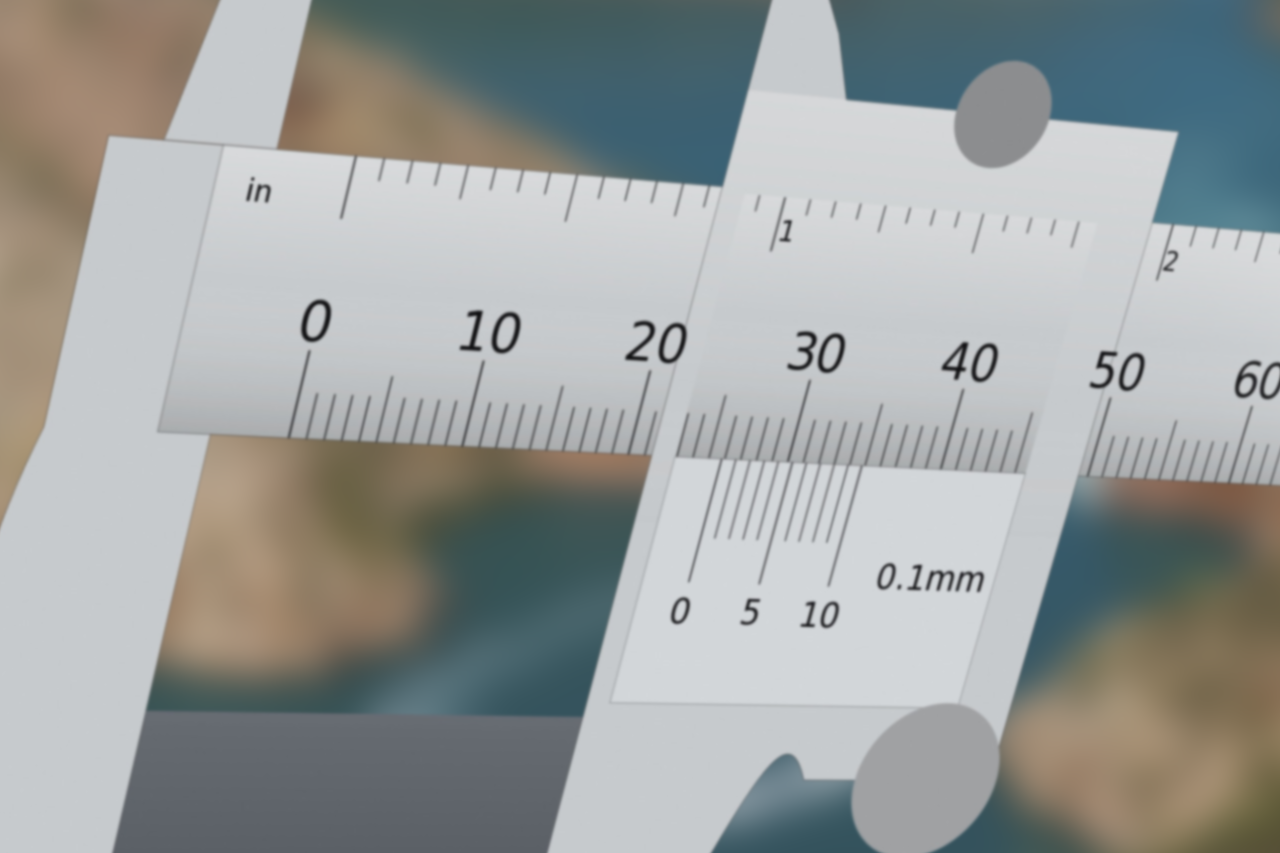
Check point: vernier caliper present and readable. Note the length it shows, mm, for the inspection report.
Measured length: 25.8 mm
